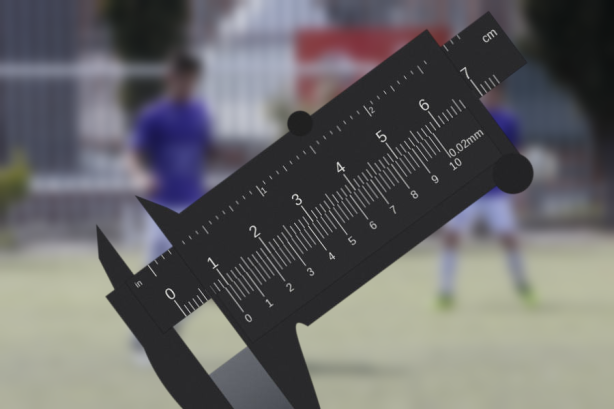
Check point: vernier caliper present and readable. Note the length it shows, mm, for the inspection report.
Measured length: 9.2 mm
